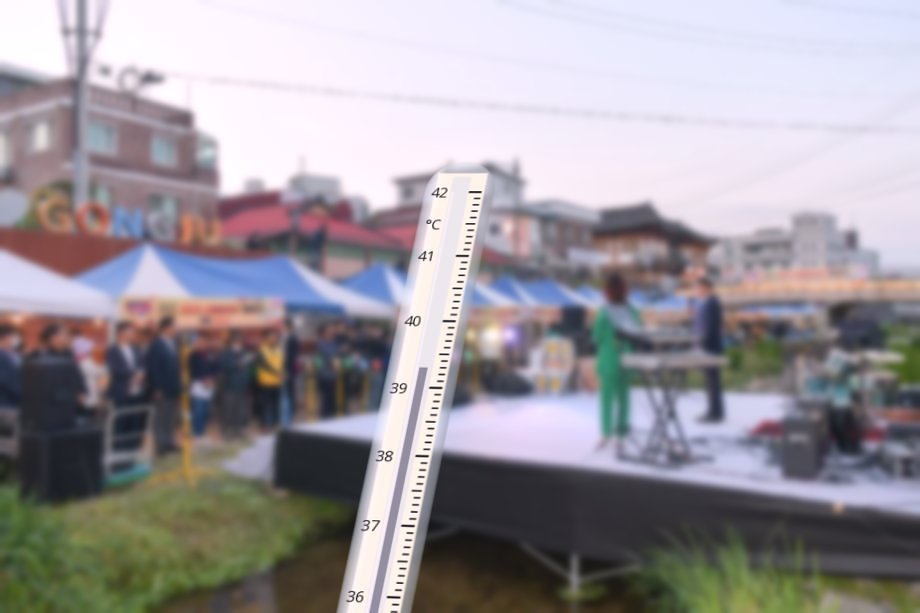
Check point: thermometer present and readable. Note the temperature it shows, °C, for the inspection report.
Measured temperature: 39.3 °C
